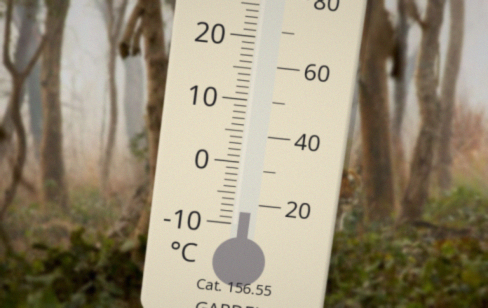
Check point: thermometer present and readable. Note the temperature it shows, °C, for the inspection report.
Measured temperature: -8 °C
